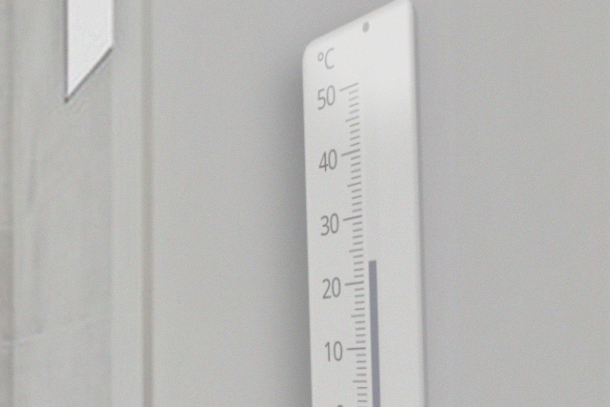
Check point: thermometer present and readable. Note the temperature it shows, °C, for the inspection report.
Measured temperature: 23 °C
